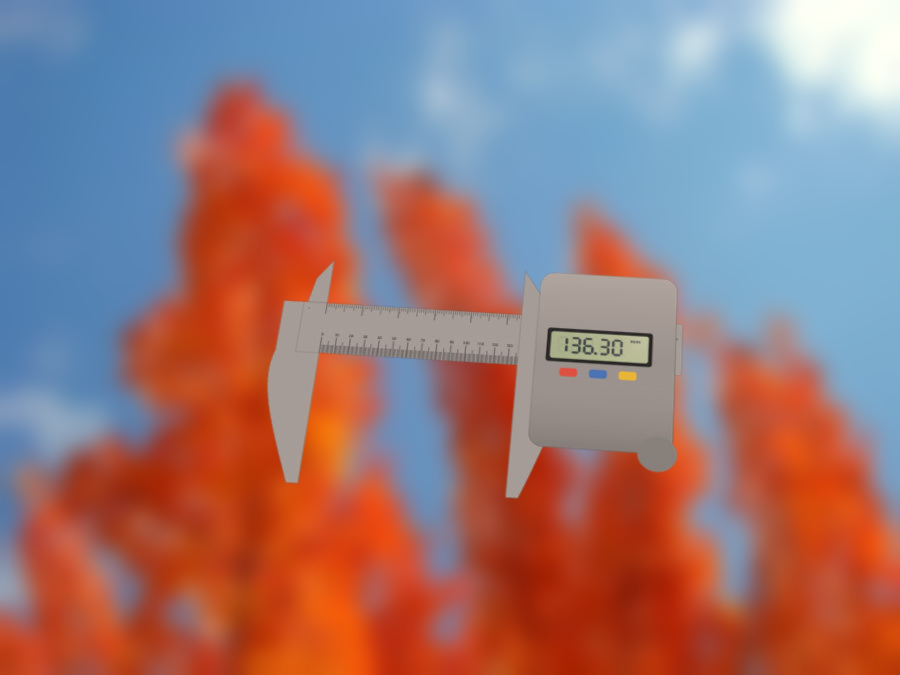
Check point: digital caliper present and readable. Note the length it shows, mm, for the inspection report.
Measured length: 136.30 mm
